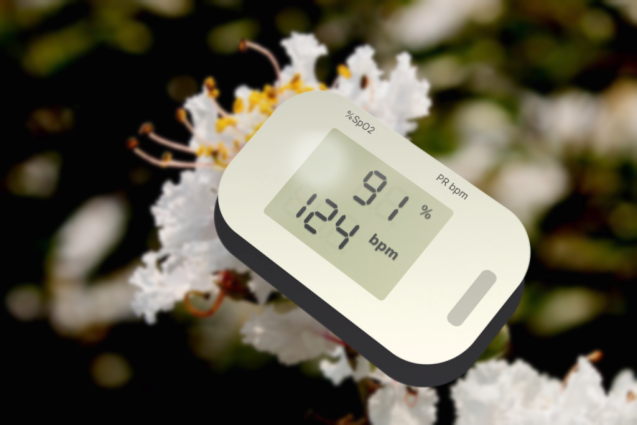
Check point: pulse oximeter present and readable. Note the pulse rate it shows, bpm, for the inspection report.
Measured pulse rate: 124 bpm
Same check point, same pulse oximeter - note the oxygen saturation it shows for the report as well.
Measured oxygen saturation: 91 %
